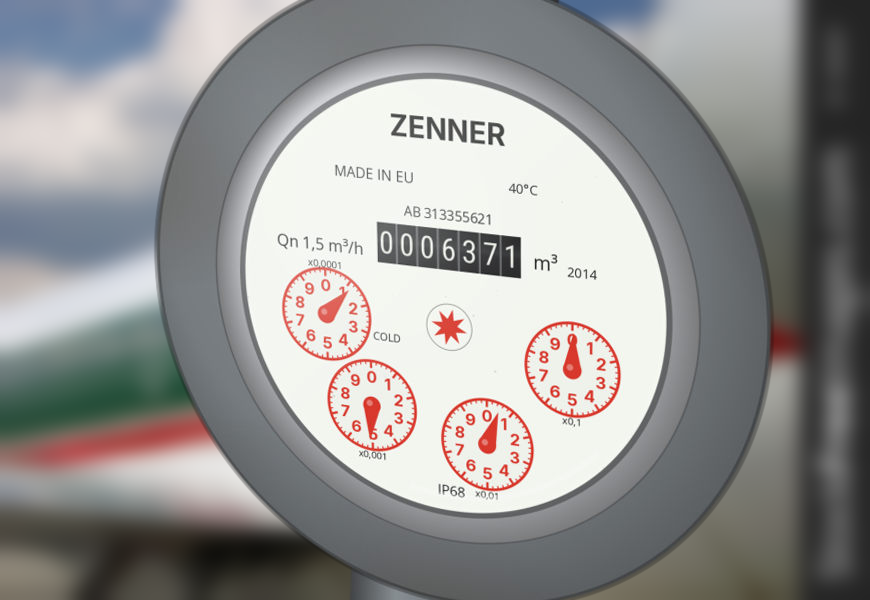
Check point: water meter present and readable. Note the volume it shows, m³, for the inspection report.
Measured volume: 6371.0051 m³
